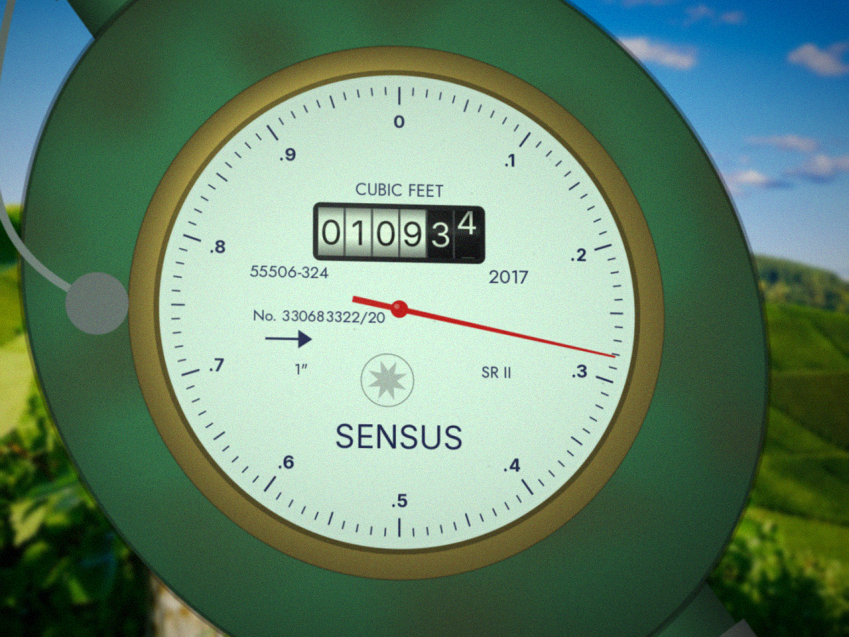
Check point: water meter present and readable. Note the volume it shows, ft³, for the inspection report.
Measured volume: 10934.28 ft³
